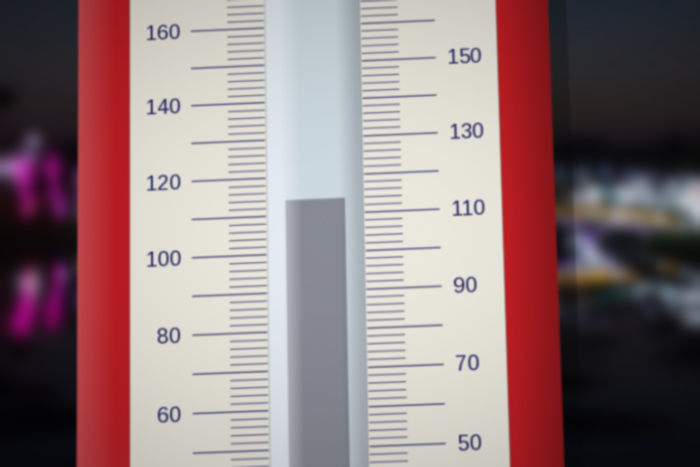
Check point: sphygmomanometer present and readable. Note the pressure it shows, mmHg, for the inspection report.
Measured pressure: 114 mmHg
